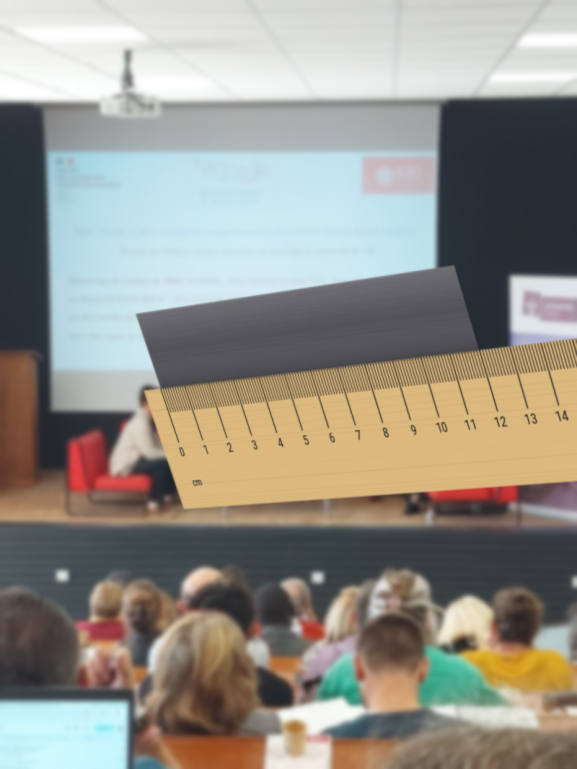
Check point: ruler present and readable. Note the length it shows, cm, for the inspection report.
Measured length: 12 cm
